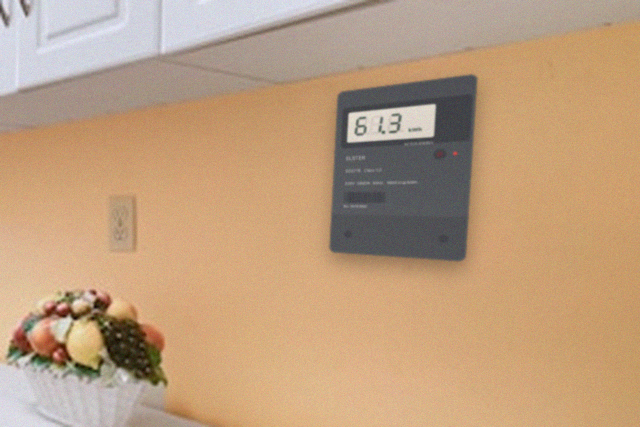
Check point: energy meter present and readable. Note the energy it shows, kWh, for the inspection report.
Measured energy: 61.3 kWh
